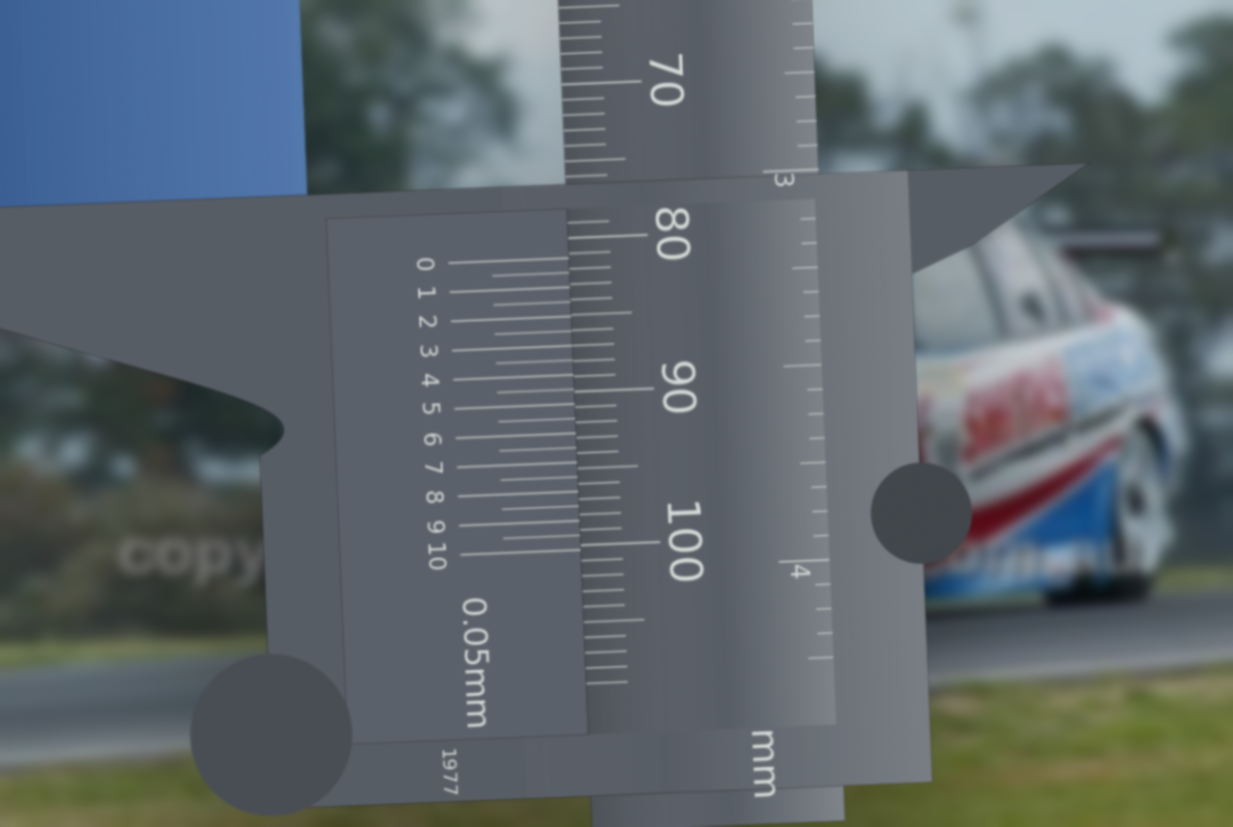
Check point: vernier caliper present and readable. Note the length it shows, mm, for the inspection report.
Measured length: 81.3 mm
